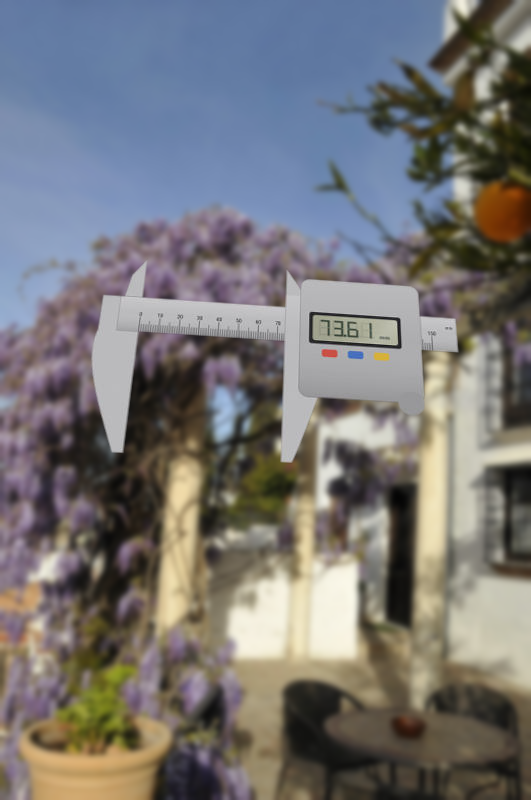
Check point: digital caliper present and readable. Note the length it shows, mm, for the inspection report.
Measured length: 73.61 mm
